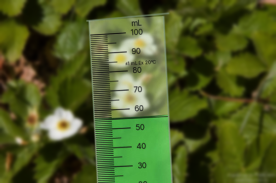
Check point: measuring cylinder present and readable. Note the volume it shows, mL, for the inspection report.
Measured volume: 55 mL
